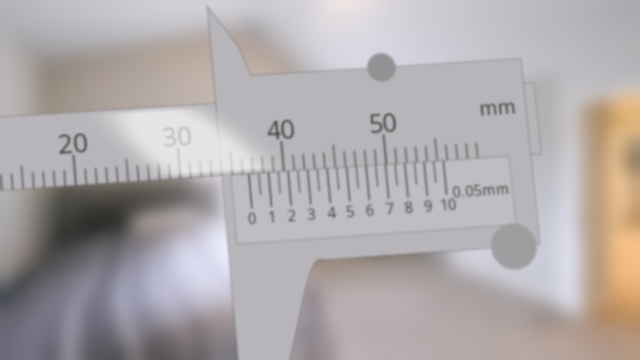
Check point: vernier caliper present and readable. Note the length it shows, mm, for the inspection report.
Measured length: 36.6 mm
